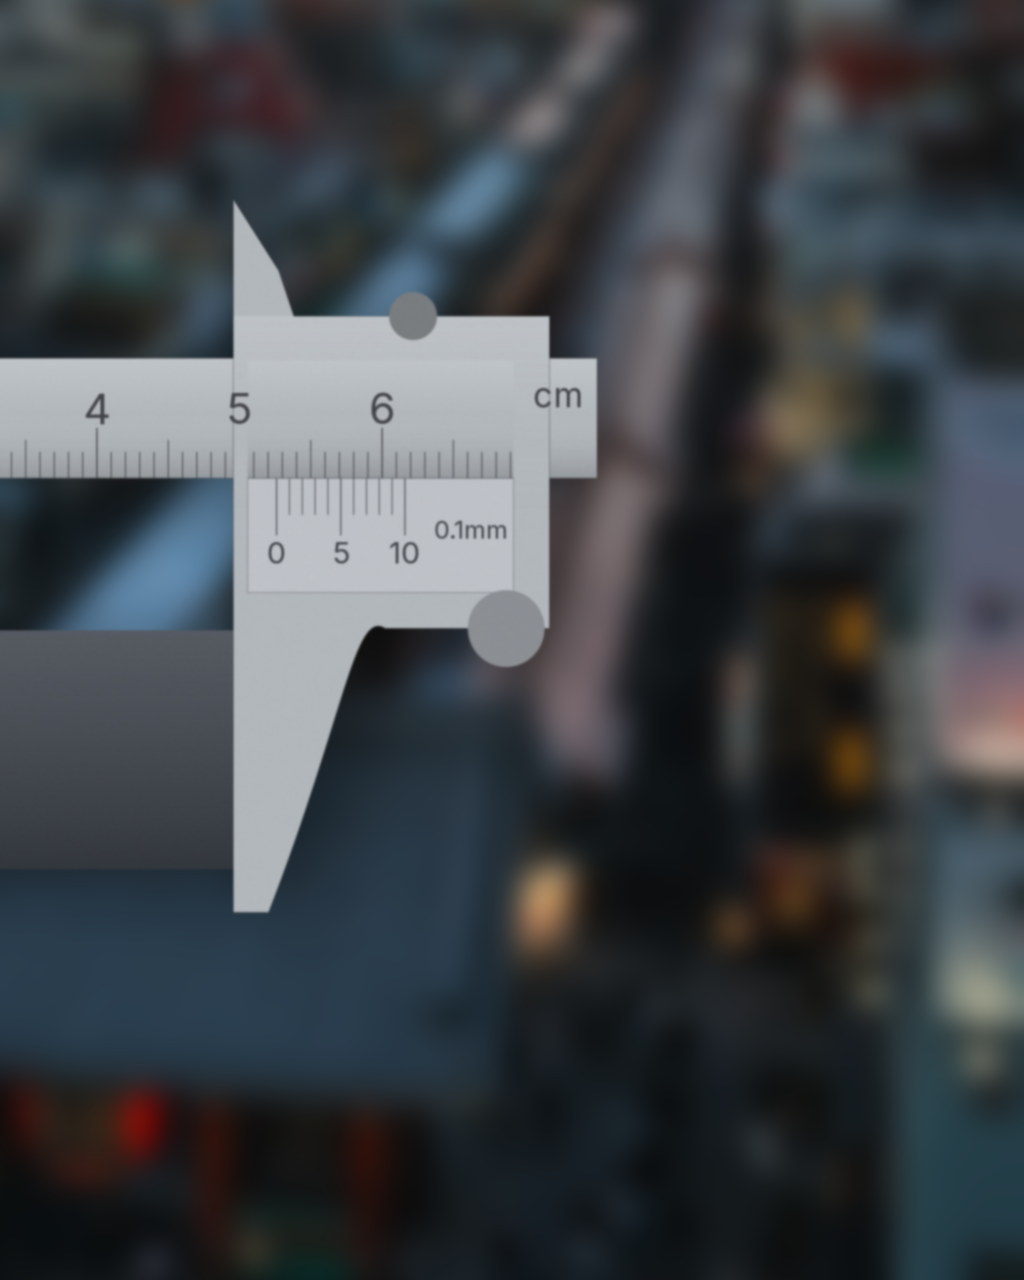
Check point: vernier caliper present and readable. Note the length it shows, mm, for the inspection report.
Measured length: 52.6 mm
